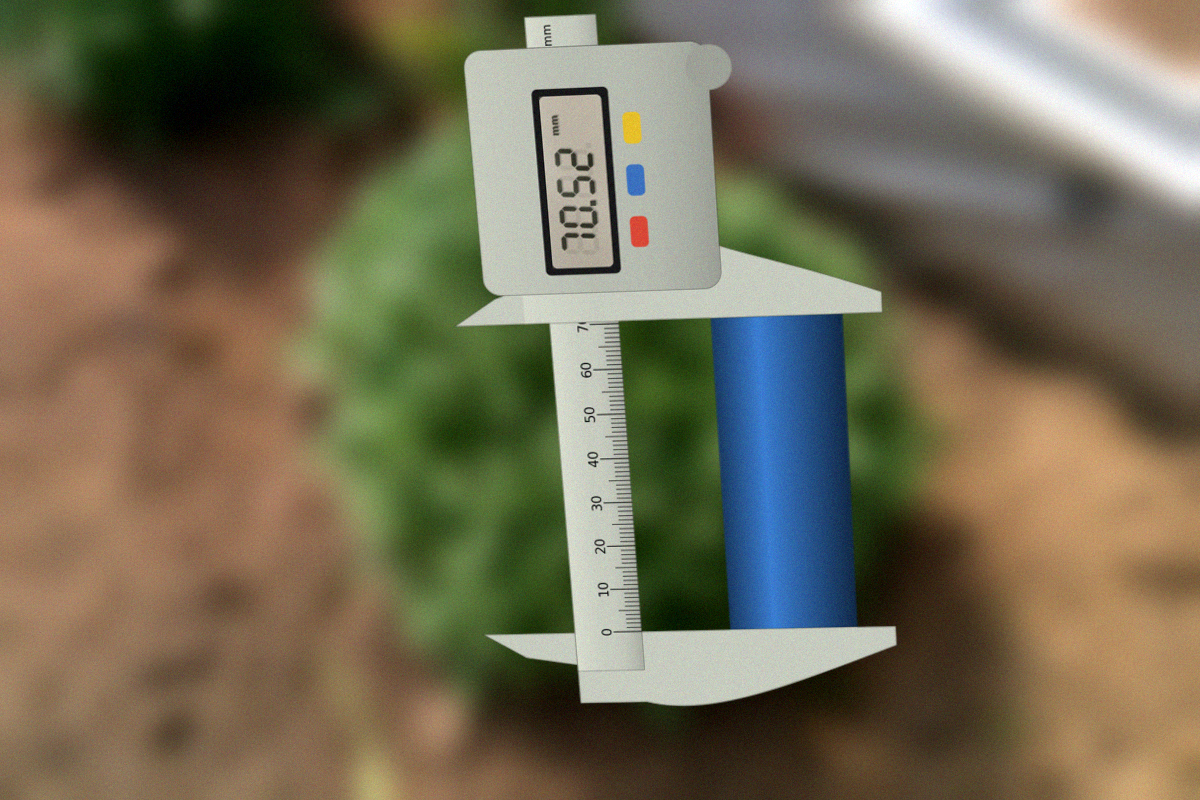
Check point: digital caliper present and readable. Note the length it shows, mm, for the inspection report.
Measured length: 70.52 mm
